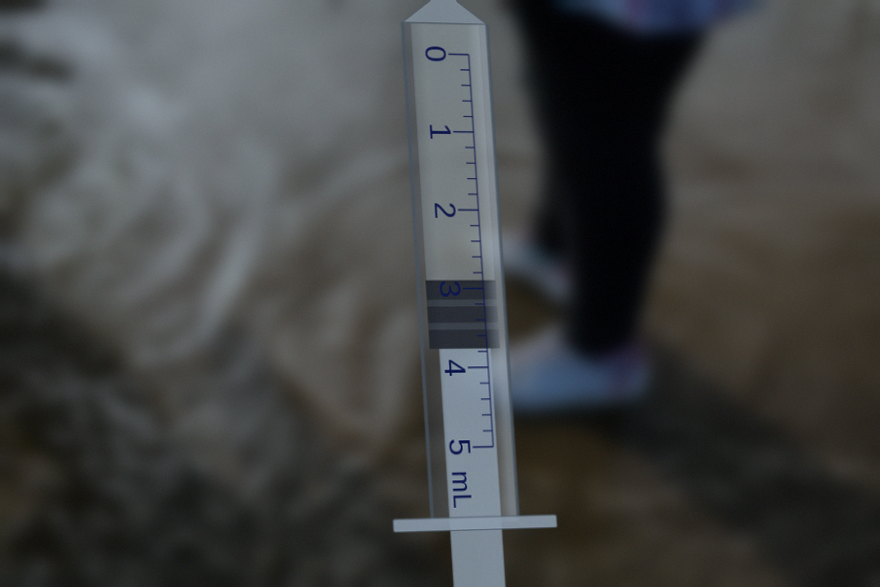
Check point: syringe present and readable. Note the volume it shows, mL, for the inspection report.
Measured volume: 2.9 mL
